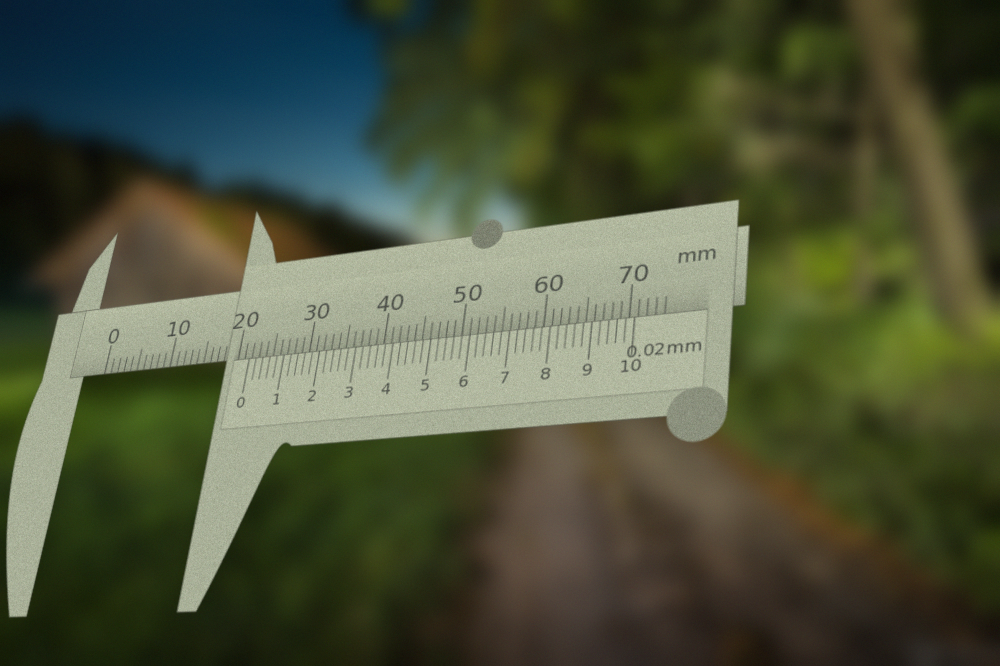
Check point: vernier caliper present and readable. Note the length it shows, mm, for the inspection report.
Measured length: 21.6 mm
